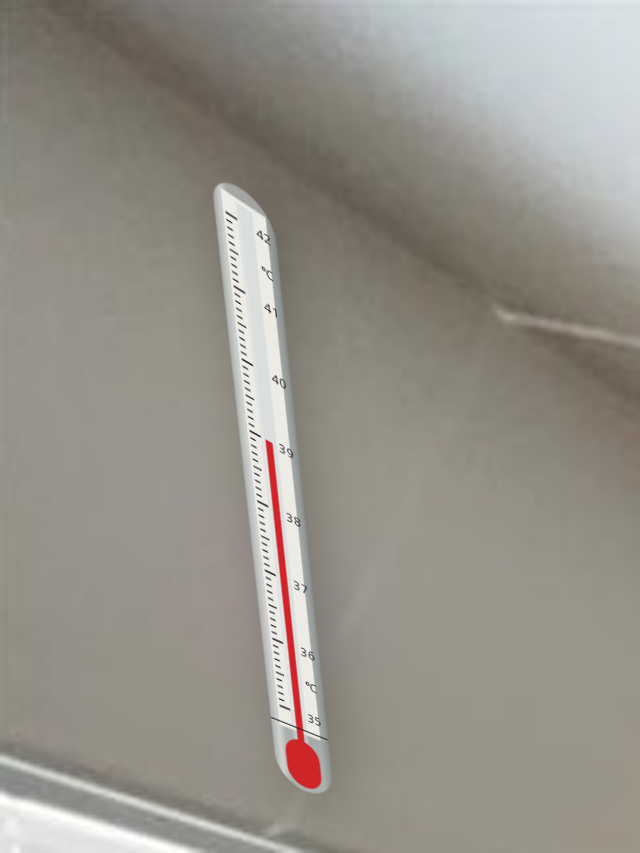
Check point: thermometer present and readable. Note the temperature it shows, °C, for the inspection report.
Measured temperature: 39 °C
